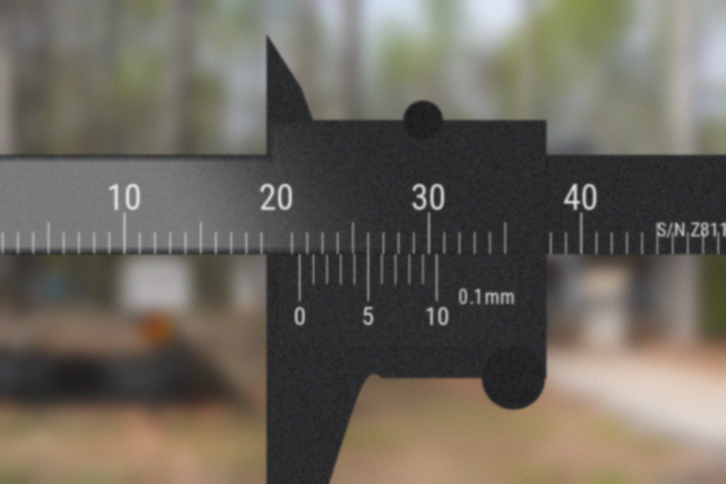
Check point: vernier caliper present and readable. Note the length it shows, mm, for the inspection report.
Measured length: 21.5 mm
